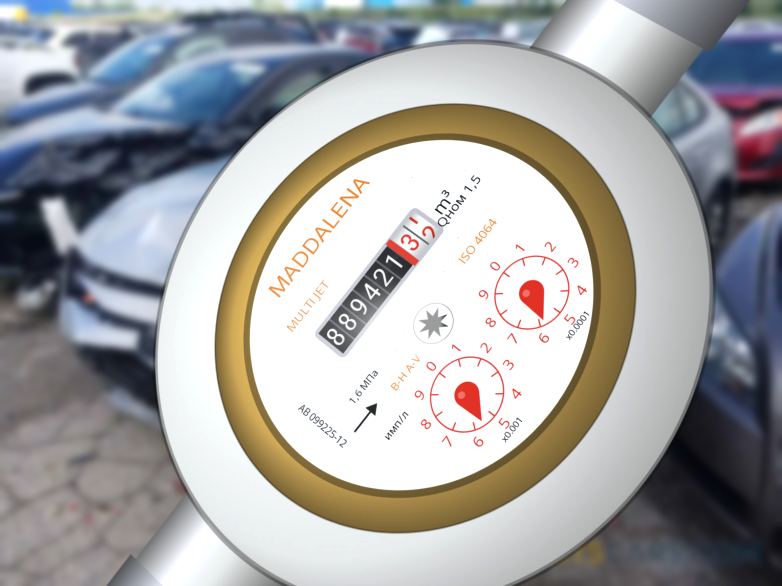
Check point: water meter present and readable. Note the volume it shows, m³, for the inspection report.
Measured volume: 889421.3155 m³
